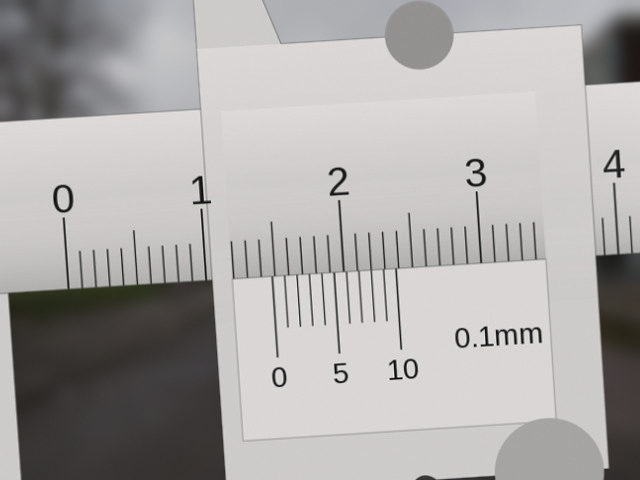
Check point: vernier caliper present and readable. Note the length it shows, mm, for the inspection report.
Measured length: 14.8 mm
